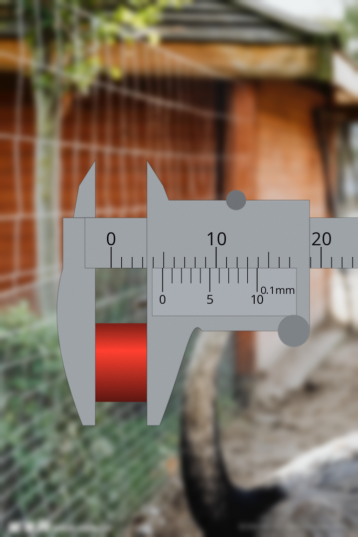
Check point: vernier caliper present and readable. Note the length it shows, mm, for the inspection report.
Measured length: 4.9 mm
